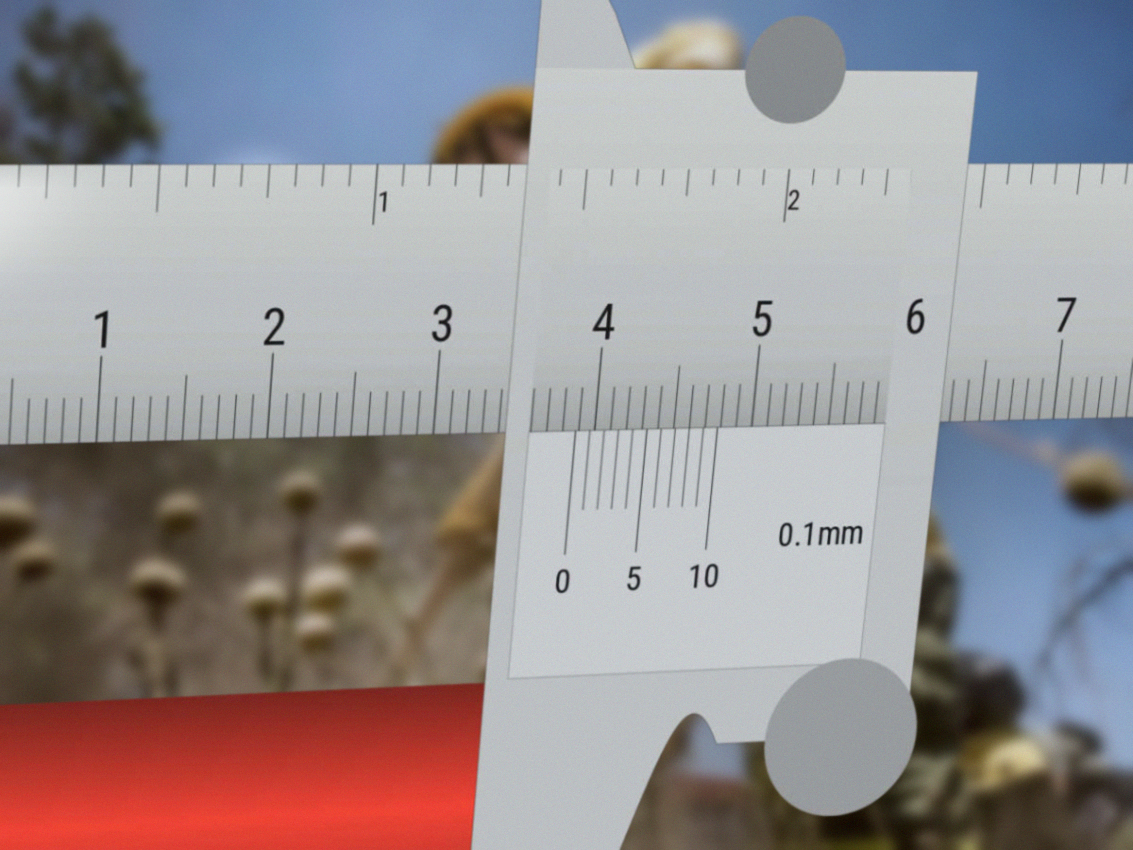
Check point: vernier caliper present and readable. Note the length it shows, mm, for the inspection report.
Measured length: 38.8 mm
